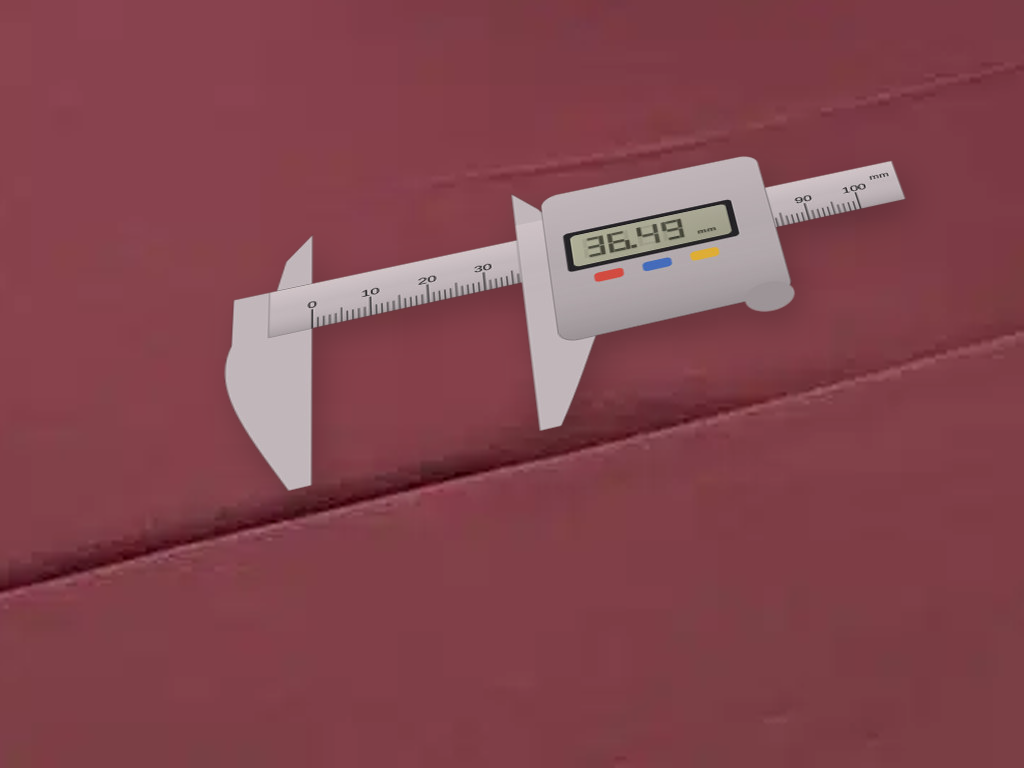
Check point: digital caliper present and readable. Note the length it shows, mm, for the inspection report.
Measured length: 36.49 mm
